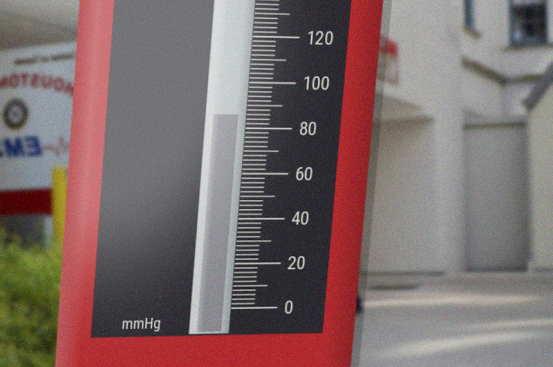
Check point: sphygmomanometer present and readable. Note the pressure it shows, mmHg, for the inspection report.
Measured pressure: 86 mmHg
